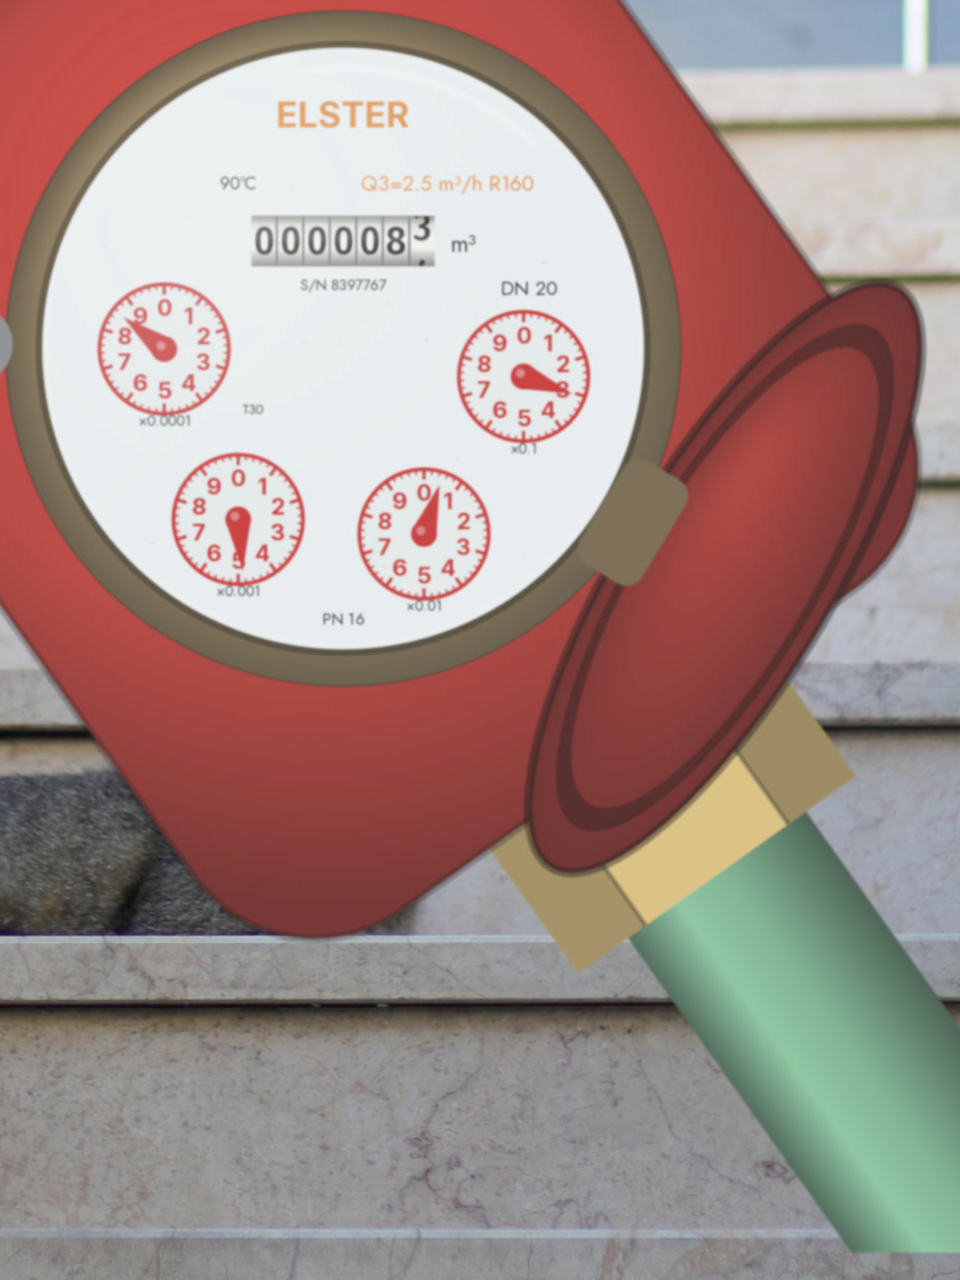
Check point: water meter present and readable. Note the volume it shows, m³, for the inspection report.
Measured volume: 83.3048 m³
